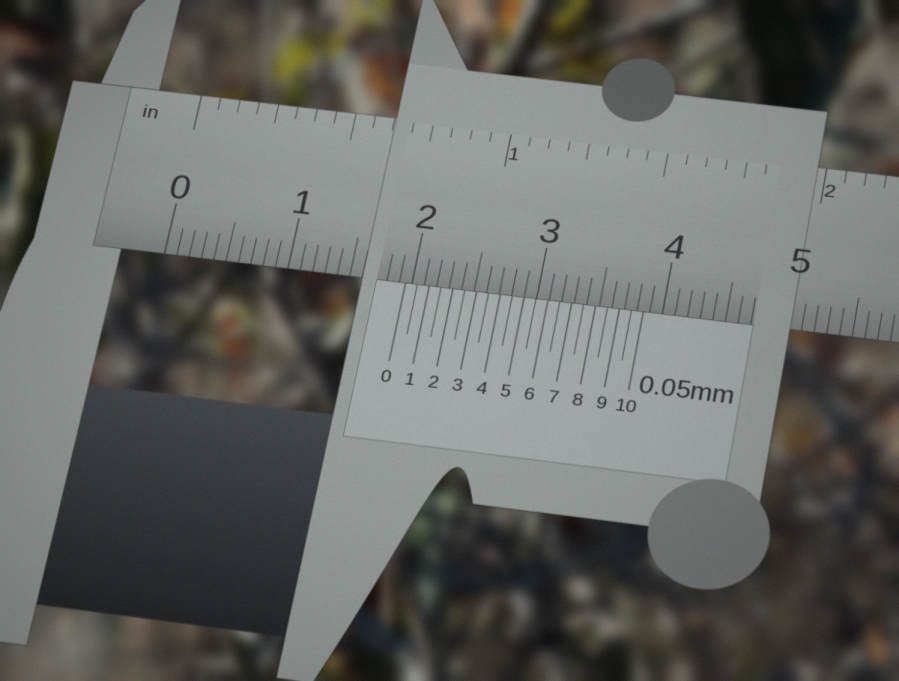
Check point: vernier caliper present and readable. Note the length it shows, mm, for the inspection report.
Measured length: 19.5 mm
